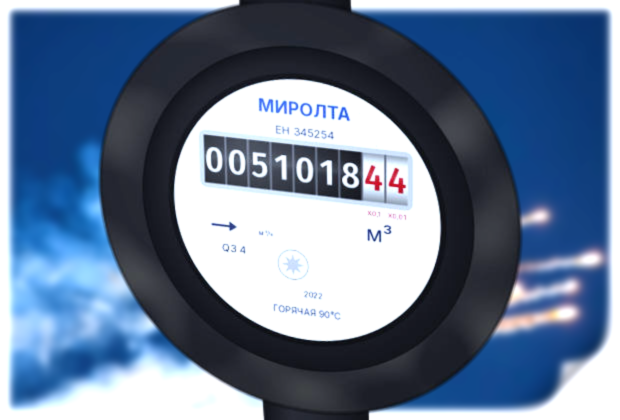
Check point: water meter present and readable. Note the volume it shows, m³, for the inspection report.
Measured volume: 51018.44 m³
